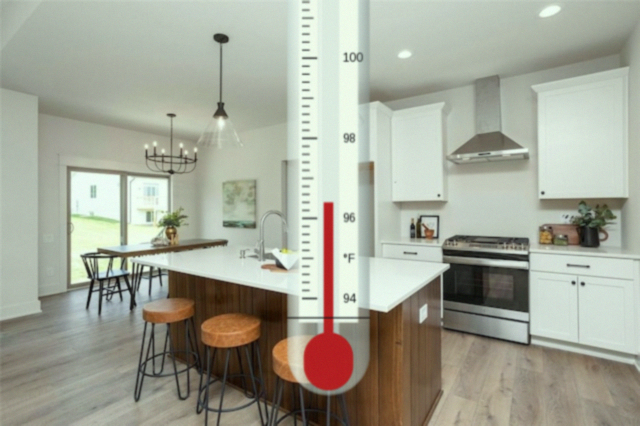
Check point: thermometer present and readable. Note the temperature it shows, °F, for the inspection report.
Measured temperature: 96.4 °F
